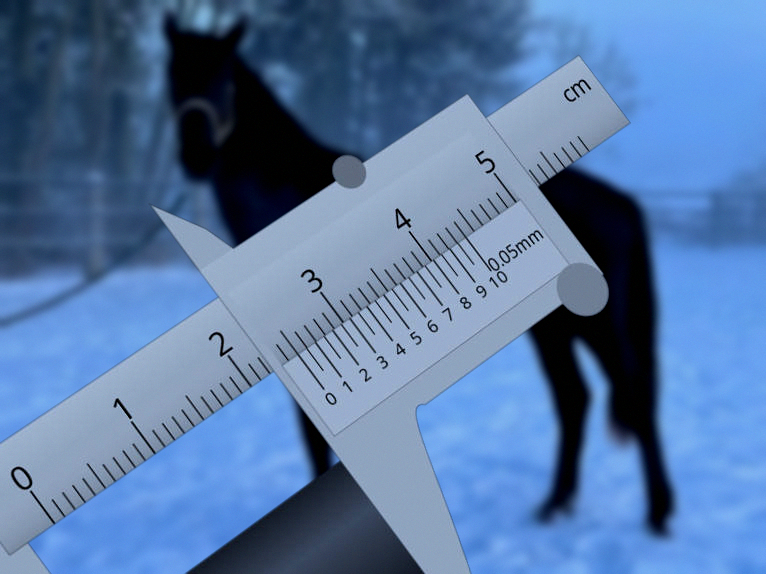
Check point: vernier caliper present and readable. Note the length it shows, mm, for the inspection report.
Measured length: 25.0 mm
